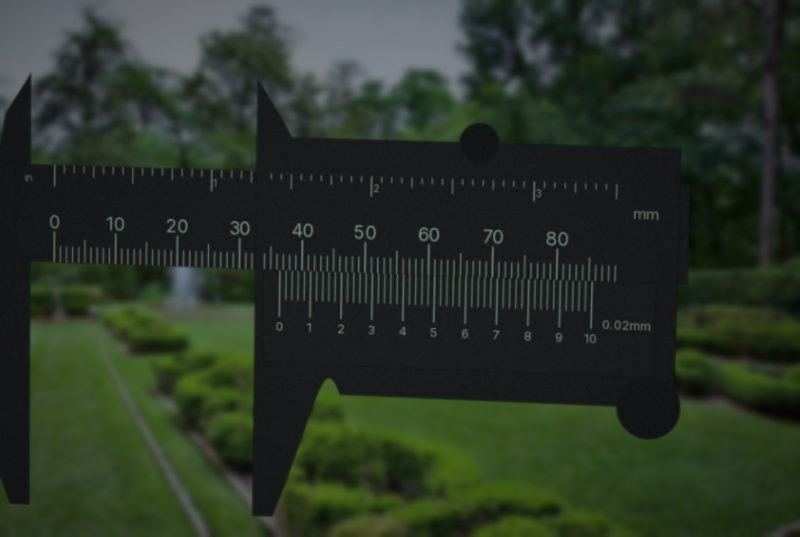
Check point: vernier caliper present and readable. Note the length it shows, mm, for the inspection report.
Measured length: 36.5 mm
